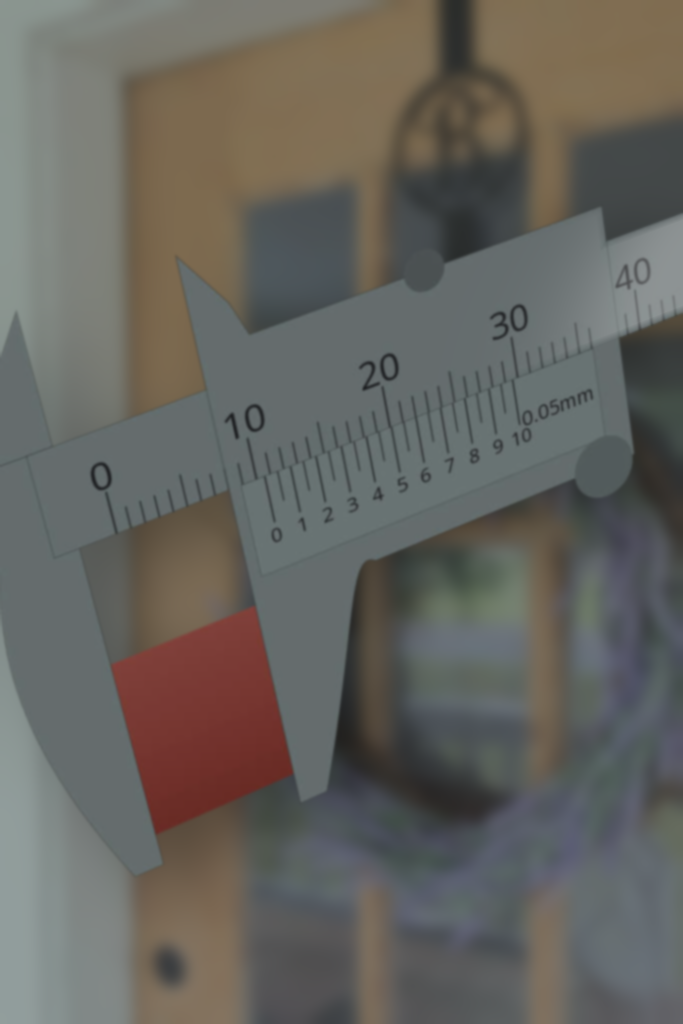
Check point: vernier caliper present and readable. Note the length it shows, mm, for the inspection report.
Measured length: 10.6 mm
